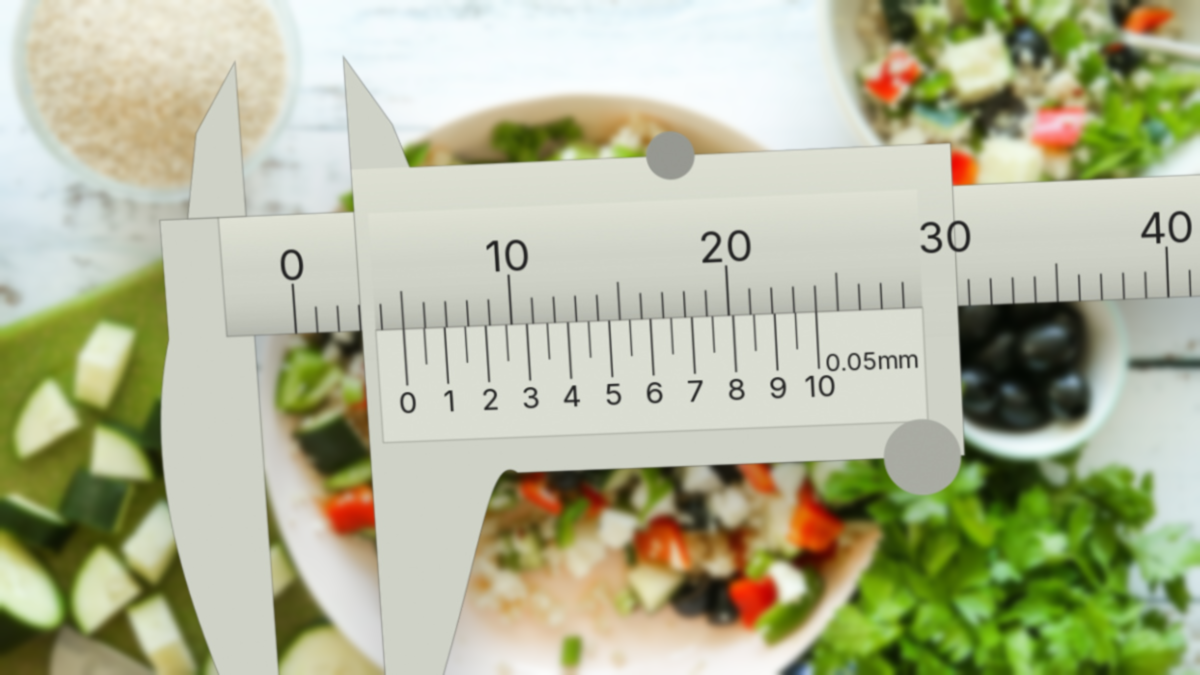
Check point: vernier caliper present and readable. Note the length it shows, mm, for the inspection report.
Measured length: 5.0 mm
